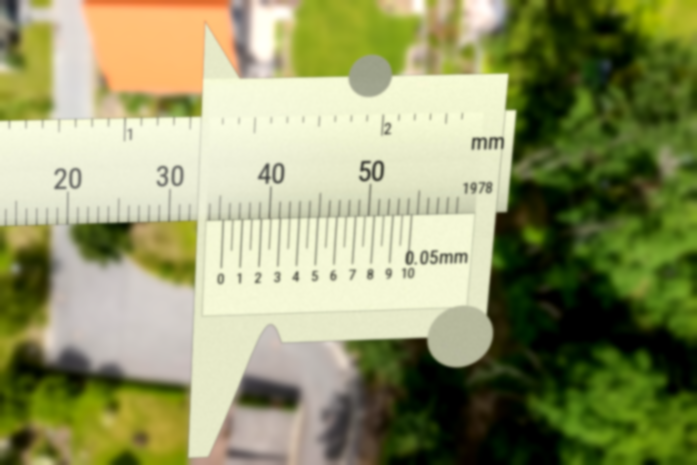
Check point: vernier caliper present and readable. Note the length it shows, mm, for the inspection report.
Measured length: 35.4 mm
